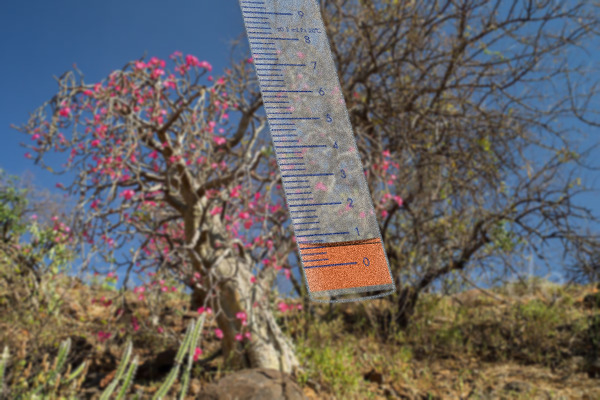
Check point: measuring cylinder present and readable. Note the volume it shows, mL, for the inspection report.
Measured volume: 0.6 mL
